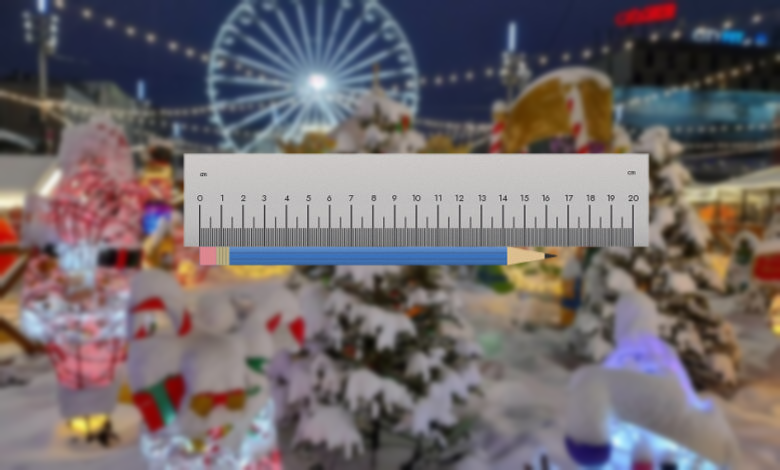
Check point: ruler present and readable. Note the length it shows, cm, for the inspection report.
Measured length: 16.5 cm
